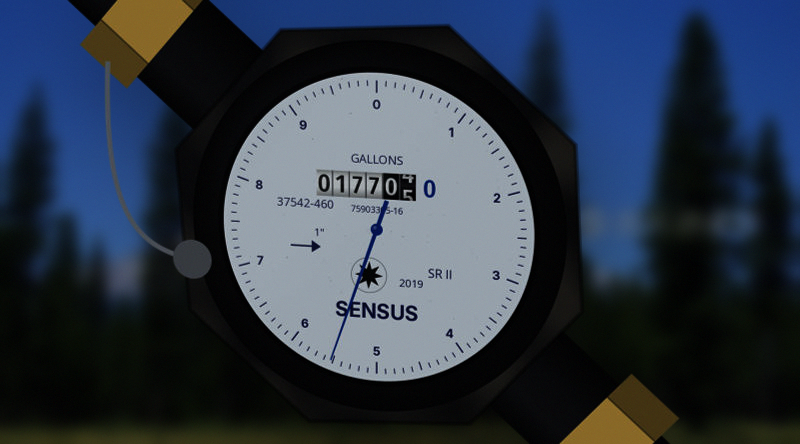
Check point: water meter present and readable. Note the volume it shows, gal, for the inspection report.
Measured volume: 177045.5 gal
